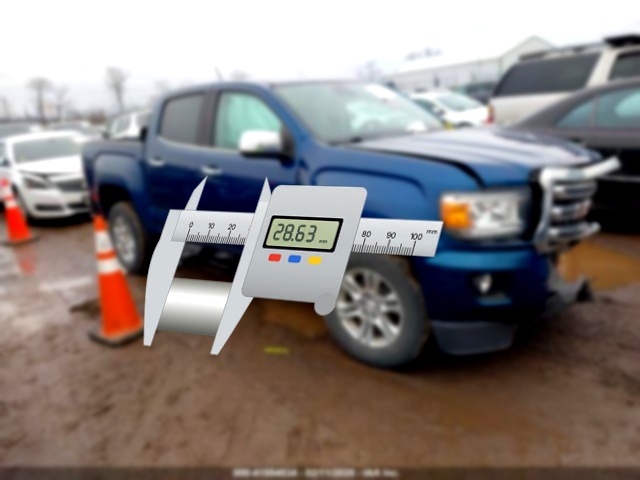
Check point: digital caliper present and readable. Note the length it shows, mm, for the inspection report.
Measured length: 28.63 mm
